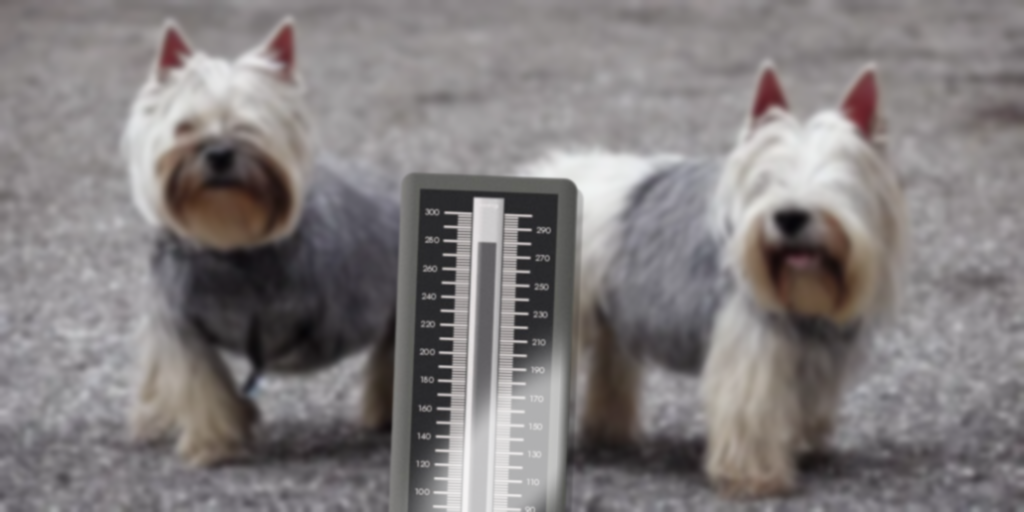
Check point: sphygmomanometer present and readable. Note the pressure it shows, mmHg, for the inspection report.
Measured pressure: 280 mmHg
